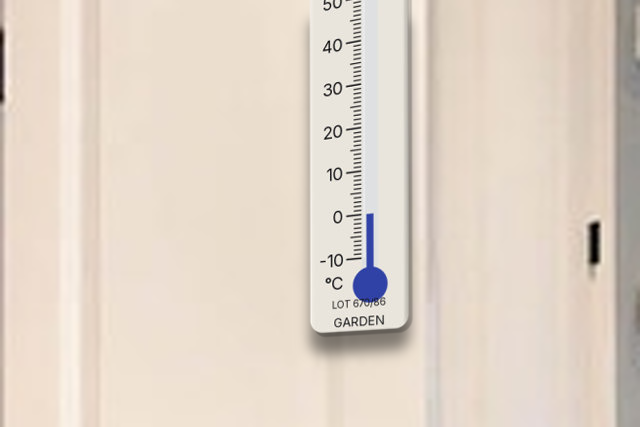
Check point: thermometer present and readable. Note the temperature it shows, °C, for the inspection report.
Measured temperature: 0 °C
